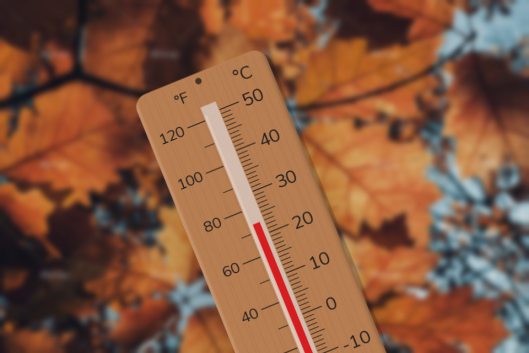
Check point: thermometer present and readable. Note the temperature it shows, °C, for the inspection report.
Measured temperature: 23 °C
